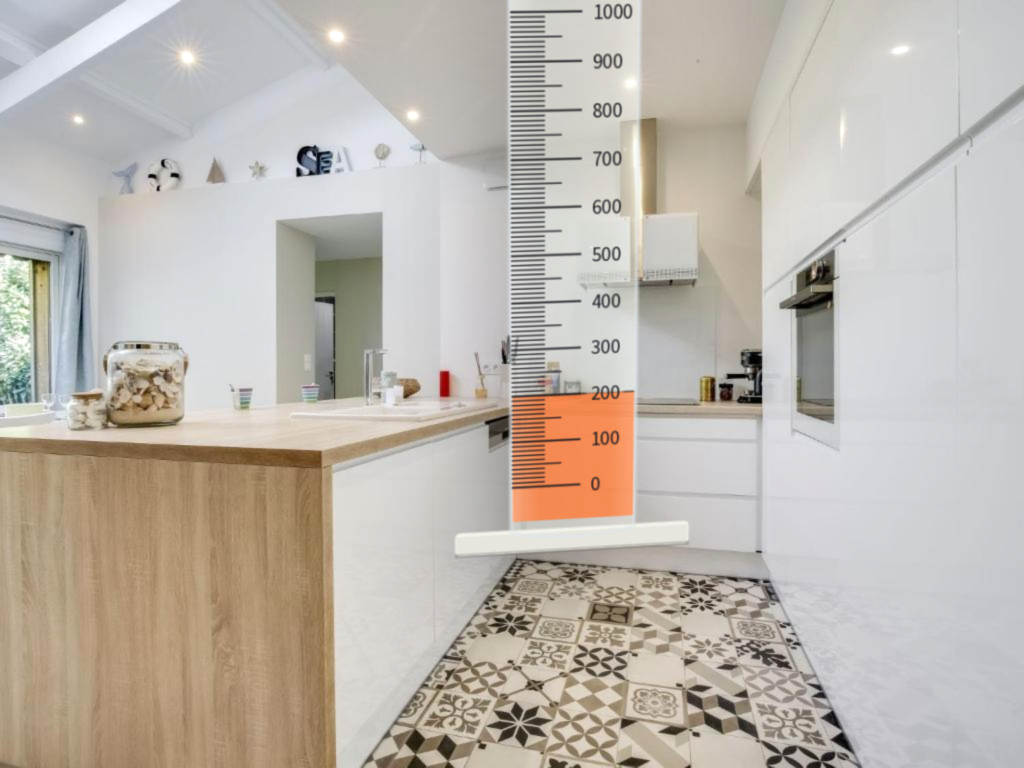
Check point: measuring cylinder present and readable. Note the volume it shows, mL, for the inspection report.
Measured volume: 200 mL
